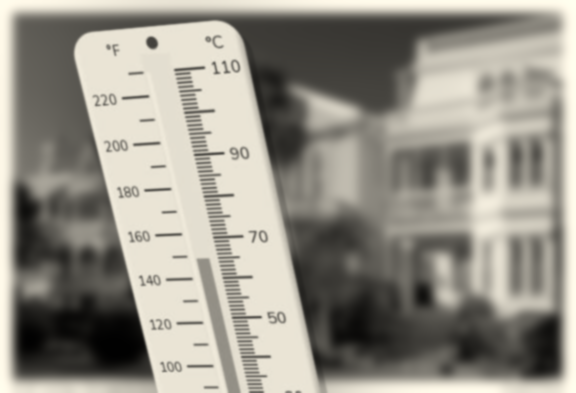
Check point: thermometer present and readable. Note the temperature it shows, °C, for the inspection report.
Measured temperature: 65 °C
